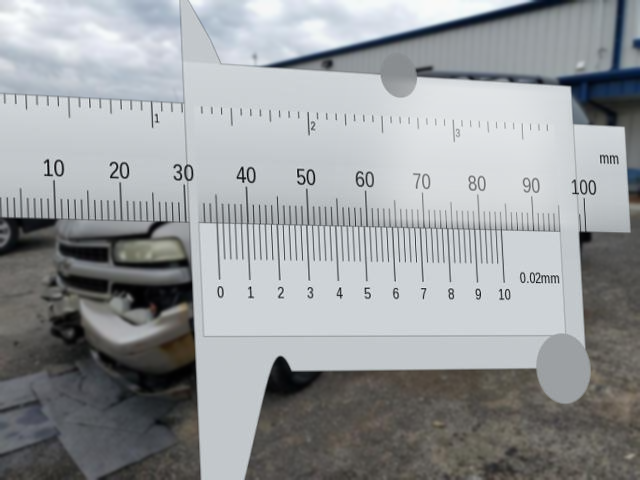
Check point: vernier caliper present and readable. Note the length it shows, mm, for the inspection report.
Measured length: 35.0 mm
